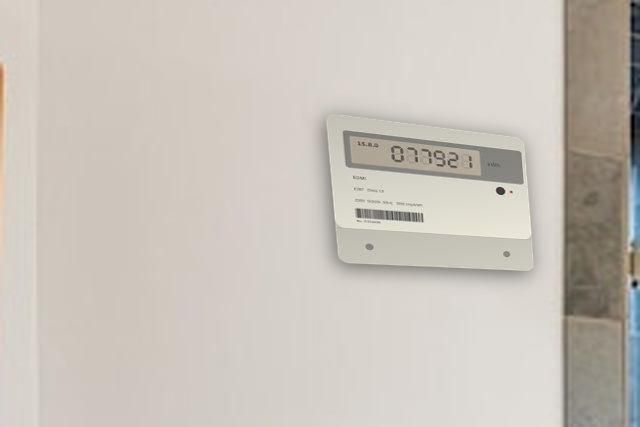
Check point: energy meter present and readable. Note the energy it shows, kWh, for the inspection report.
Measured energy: 77921 kWh
